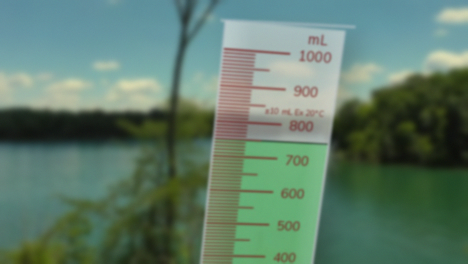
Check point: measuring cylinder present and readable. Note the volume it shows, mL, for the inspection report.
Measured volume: 750 mL
